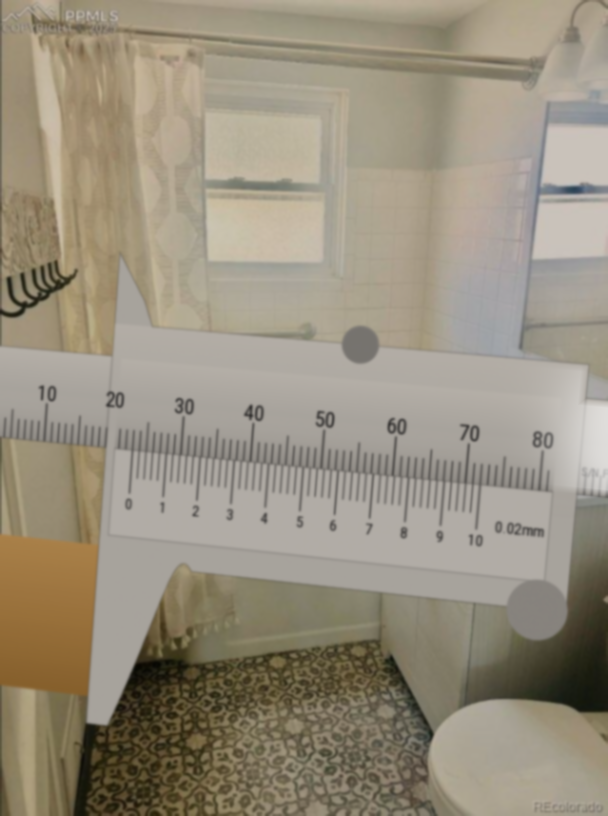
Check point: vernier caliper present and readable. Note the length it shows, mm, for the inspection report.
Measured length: 23.0 mm
